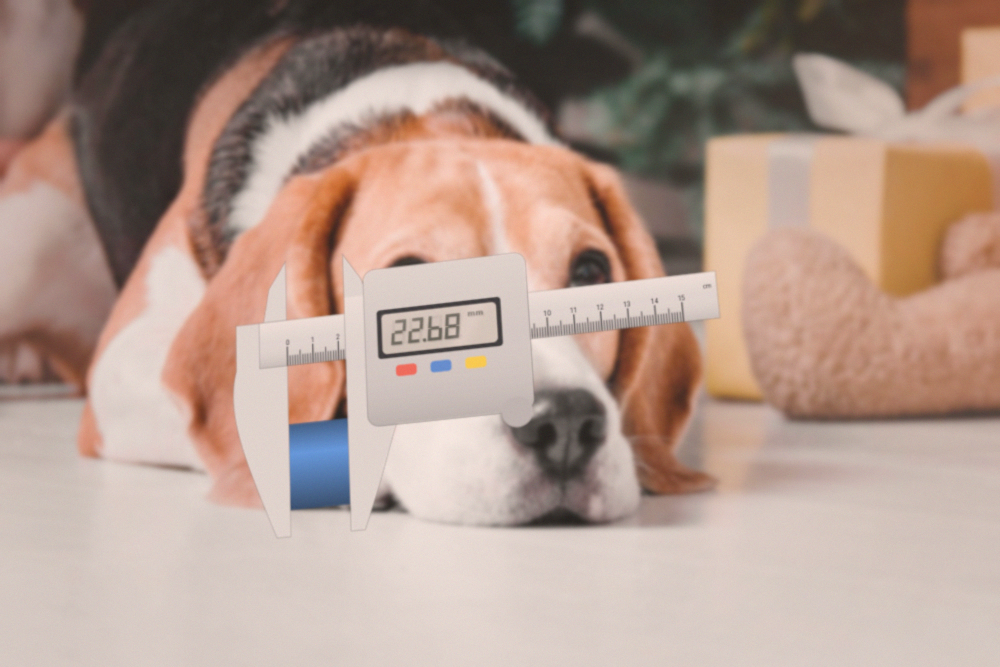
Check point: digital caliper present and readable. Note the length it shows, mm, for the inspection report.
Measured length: 22.68 mm
